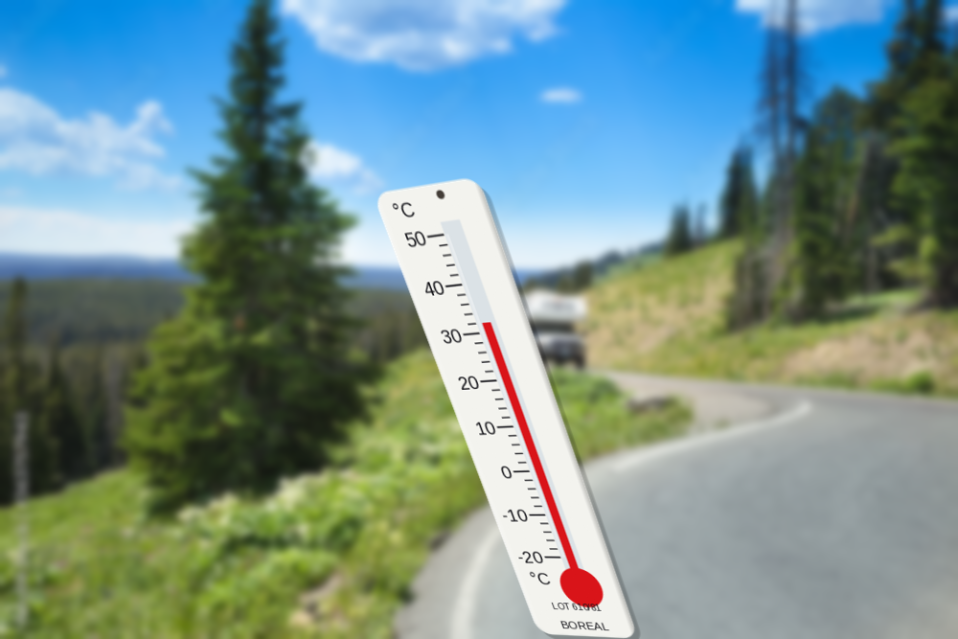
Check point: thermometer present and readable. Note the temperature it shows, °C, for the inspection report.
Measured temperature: 32 °C
